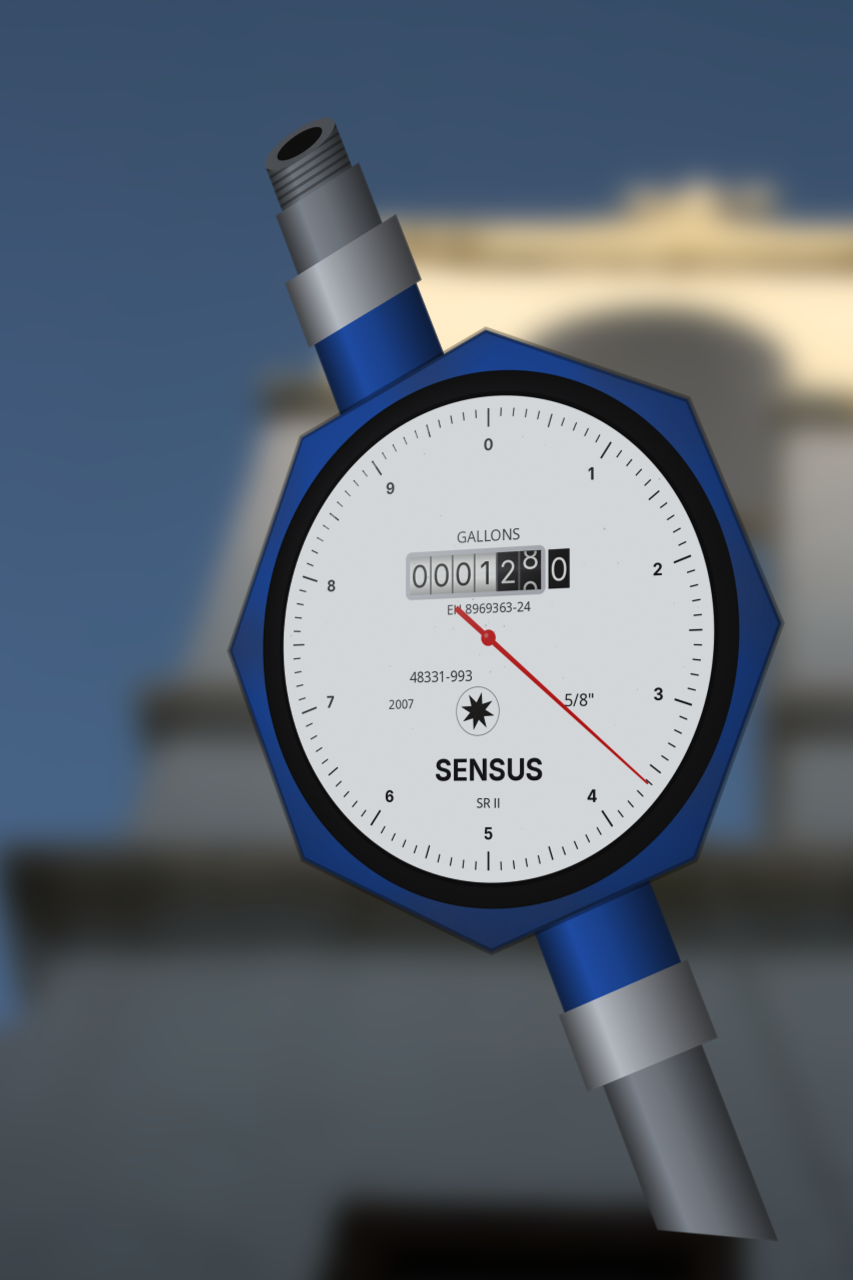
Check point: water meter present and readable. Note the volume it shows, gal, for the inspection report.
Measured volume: 1283.6 gal
